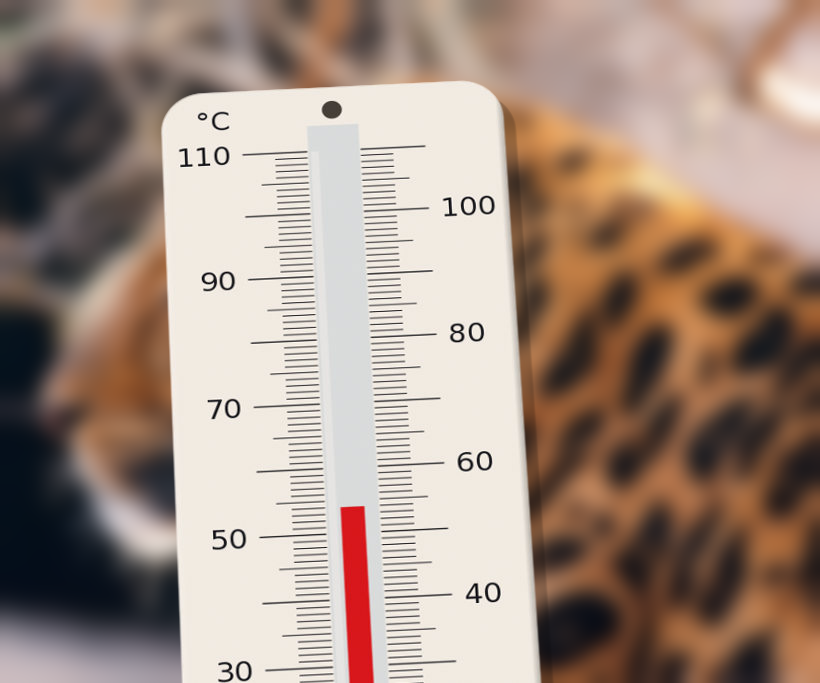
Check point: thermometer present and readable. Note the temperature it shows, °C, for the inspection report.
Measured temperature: 54 °C
